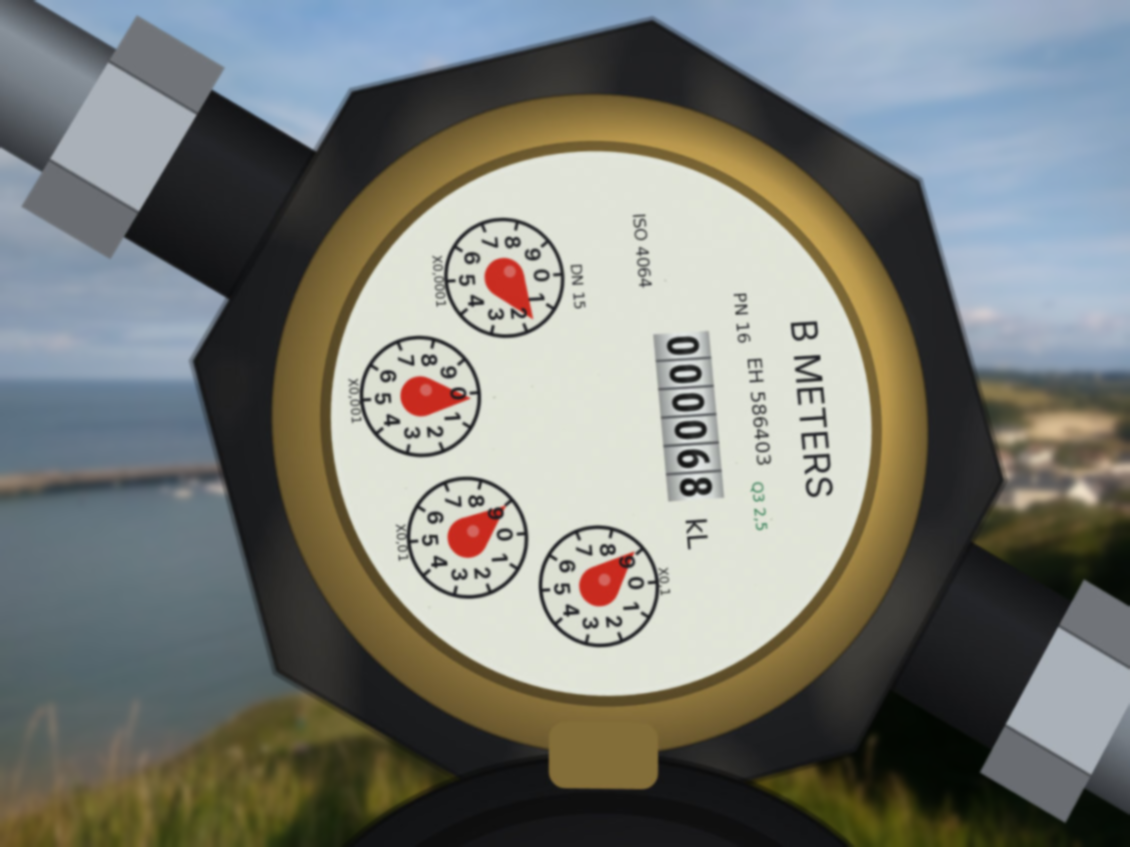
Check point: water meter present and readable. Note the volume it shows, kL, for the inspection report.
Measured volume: 68.8901 kL
